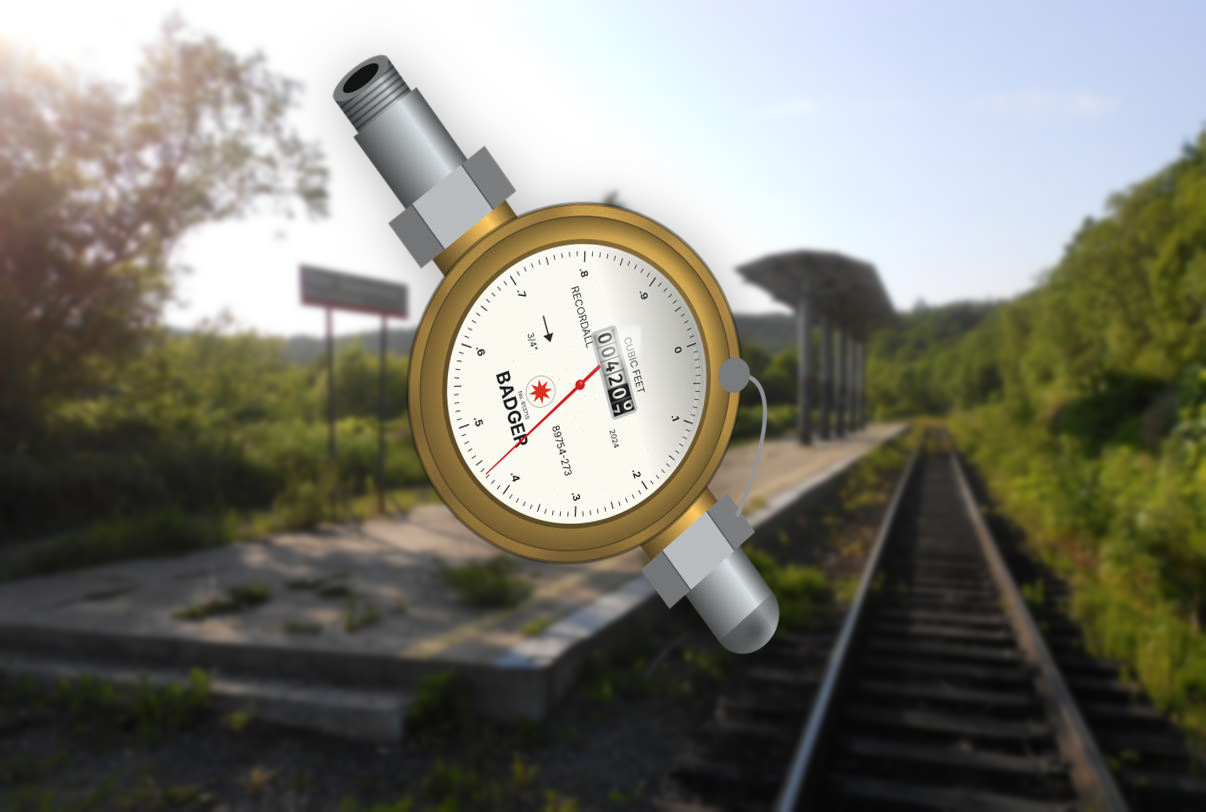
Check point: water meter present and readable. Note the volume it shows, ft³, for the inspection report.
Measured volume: 4206.43 ft³
